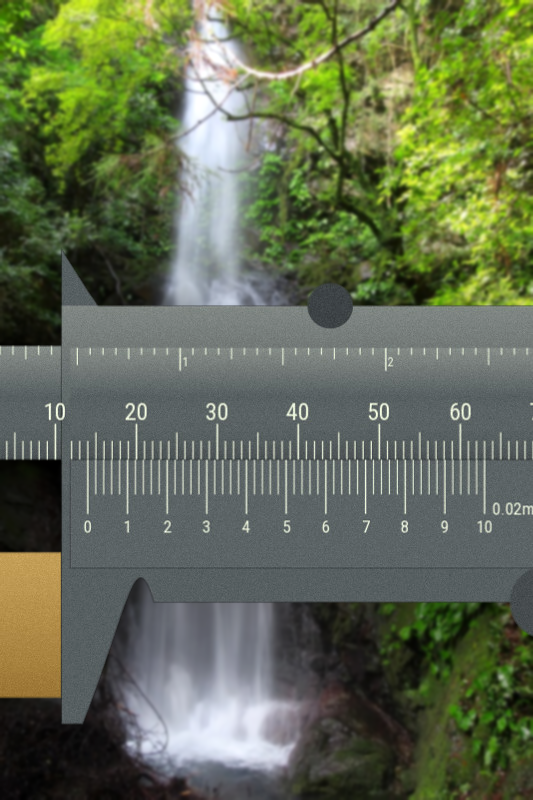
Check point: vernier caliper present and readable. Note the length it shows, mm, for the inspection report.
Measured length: 14.0 mm
